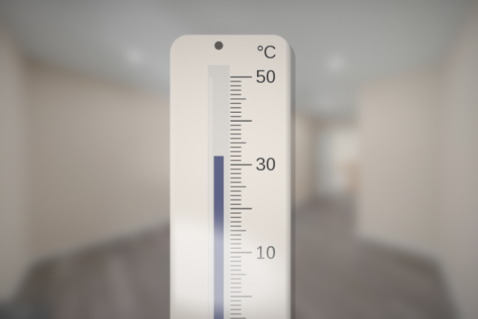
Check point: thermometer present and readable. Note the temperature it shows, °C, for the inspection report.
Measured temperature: 32 °C
